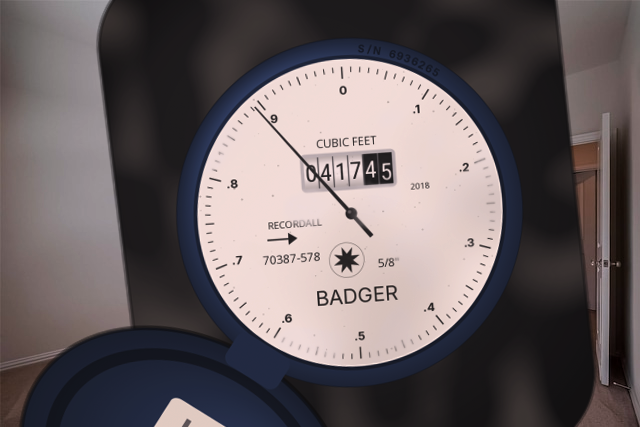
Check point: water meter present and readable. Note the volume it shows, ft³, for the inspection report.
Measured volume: 41744.89 ft³
